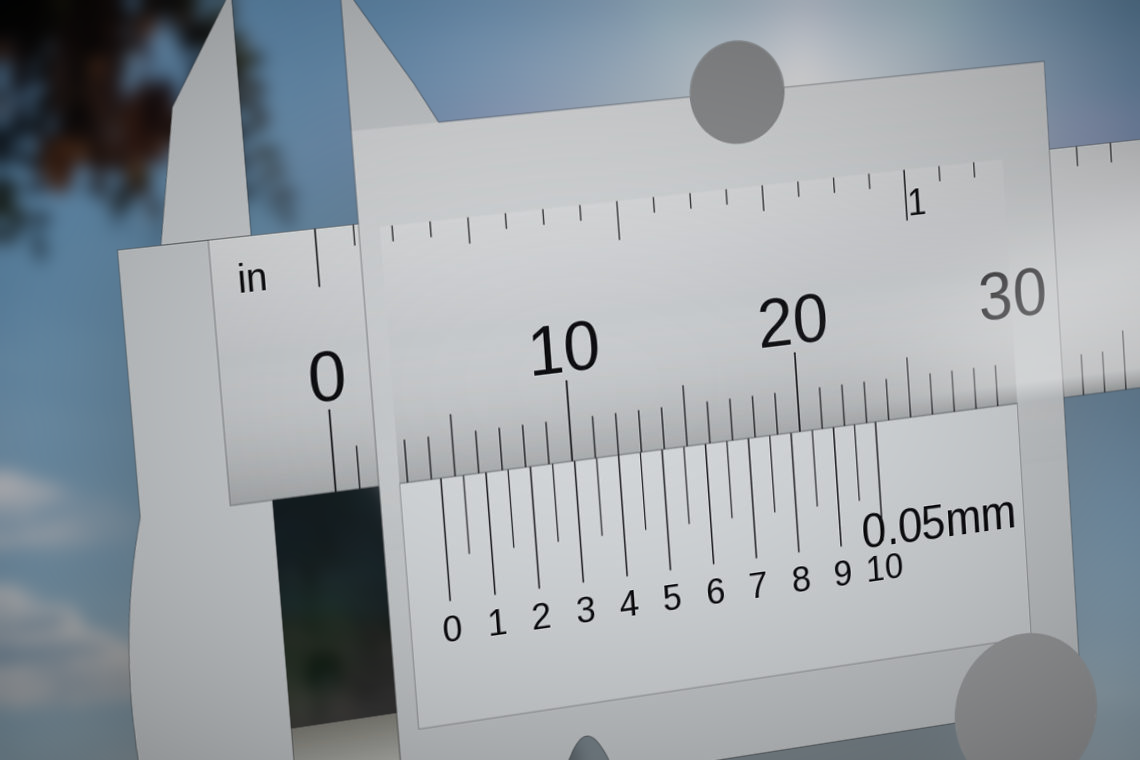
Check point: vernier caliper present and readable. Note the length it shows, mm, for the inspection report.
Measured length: 4.4 mm
